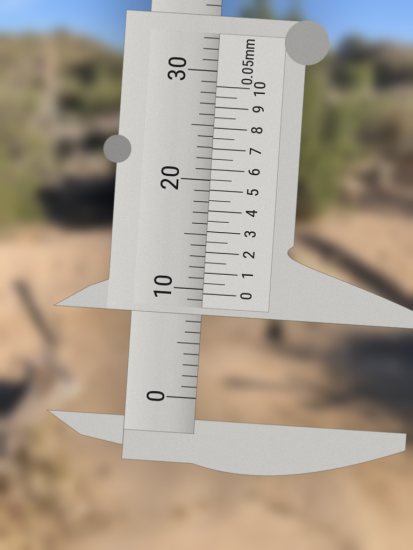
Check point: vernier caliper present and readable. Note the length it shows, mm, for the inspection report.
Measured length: 9.6 mm
